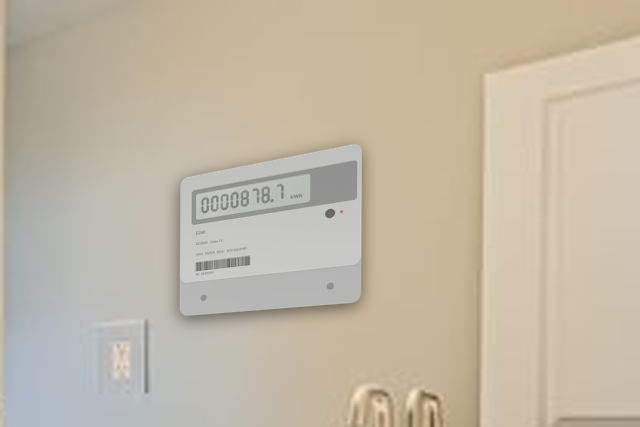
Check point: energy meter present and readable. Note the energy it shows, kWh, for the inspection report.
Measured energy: 878.7 kWh
